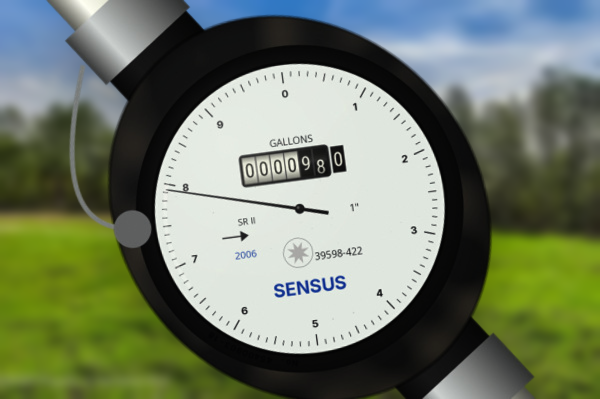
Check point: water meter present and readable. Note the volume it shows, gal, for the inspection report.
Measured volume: 977.9 gal
